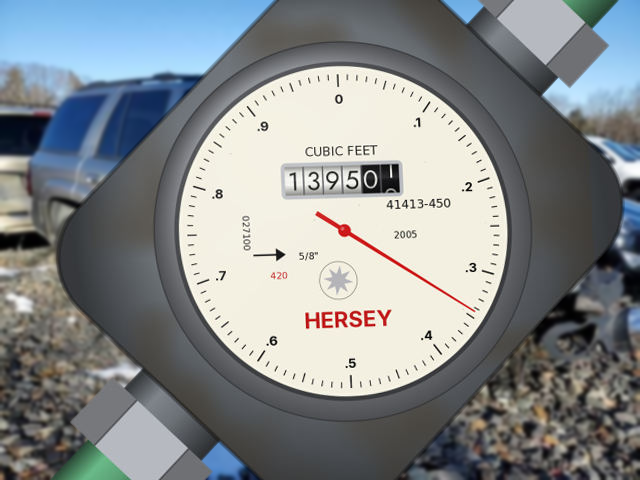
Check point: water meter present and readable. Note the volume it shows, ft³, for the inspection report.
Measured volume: 139501.34 ft³
